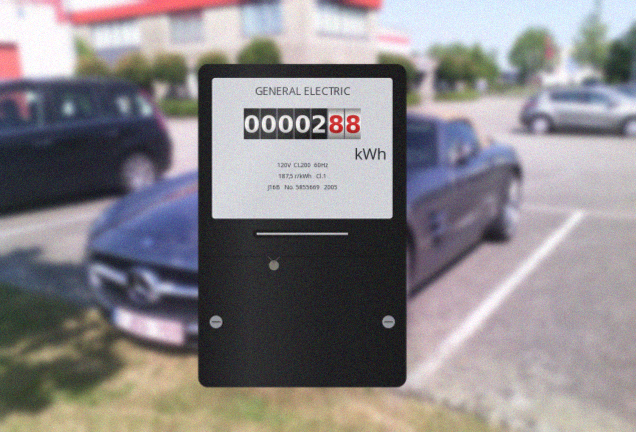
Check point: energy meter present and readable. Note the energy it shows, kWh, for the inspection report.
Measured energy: 2.88 kWh
